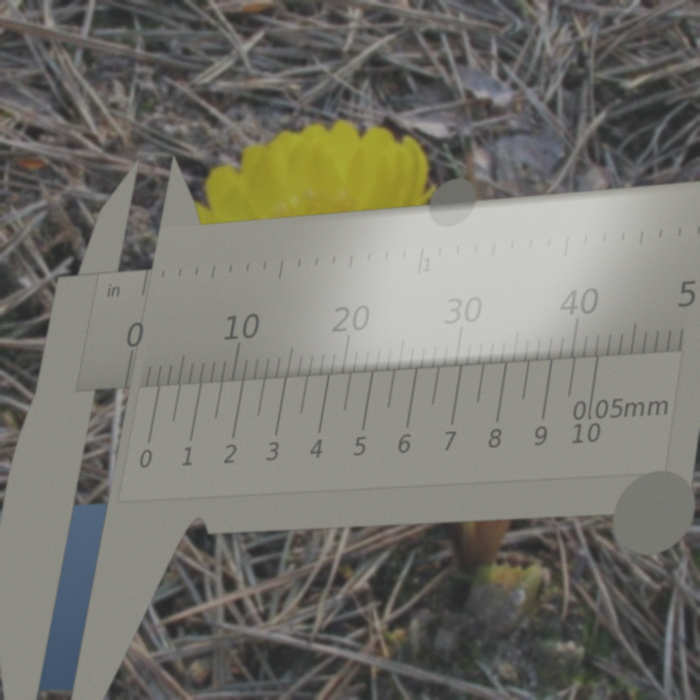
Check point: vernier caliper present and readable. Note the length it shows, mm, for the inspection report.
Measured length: 3.2 mm
